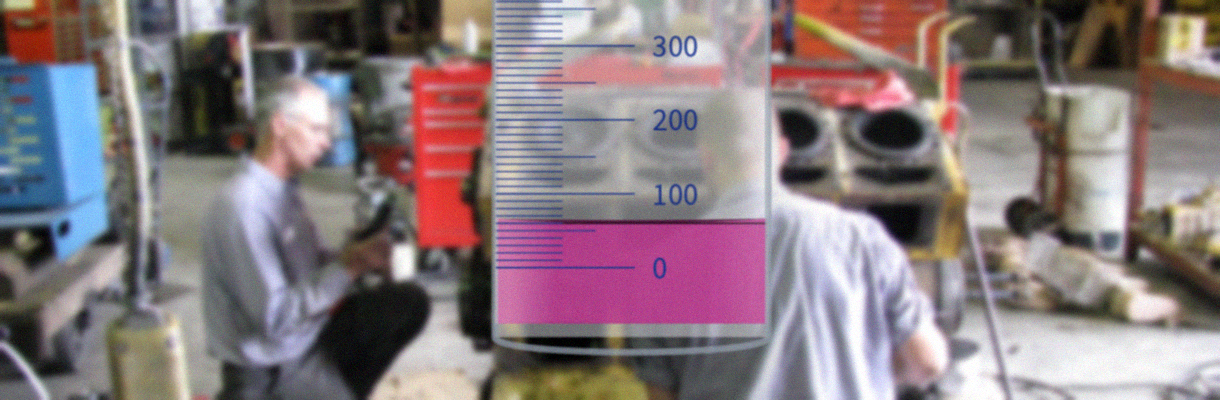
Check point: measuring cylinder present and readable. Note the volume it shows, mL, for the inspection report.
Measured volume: 60 mL
